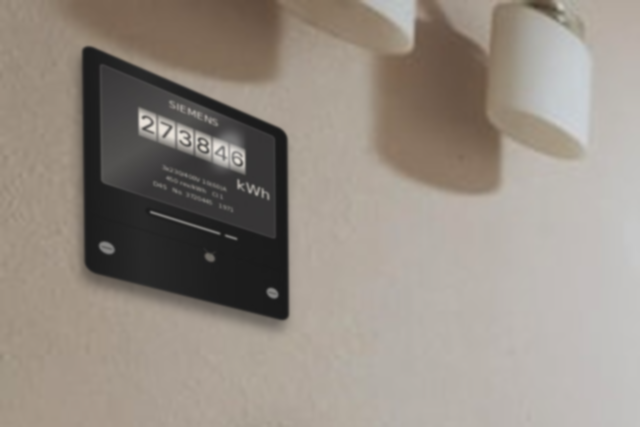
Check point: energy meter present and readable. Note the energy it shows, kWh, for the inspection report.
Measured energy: 273846 kWh
